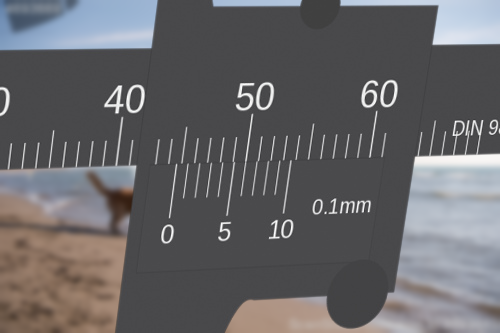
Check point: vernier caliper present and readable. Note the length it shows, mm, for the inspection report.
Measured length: 44.6 mm
